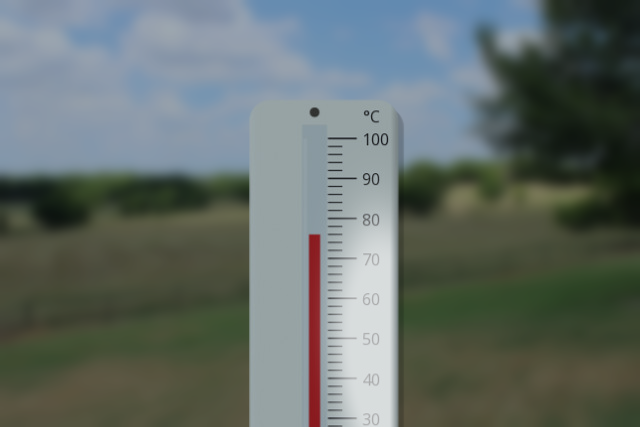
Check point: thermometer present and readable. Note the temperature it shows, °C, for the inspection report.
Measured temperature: 76 °C
